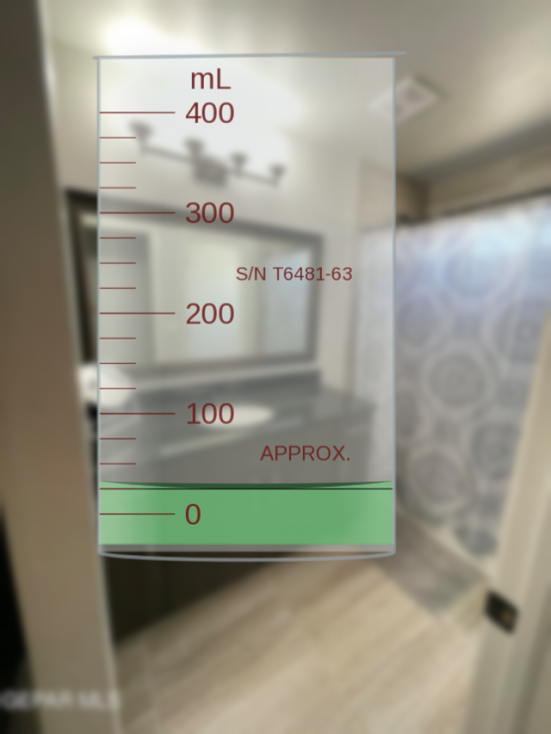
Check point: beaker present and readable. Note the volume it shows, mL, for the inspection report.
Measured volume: 25 mL
